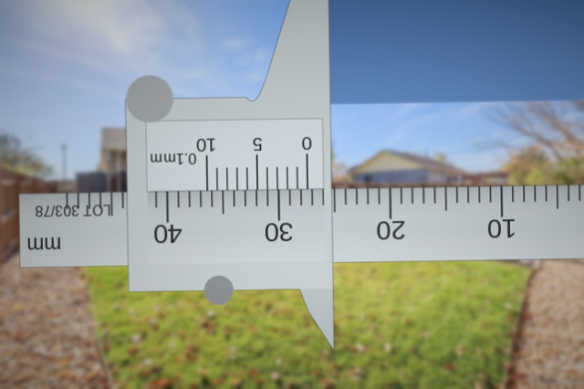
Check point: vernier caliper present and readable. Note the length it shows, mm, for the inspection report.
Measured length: 27.4 mm
